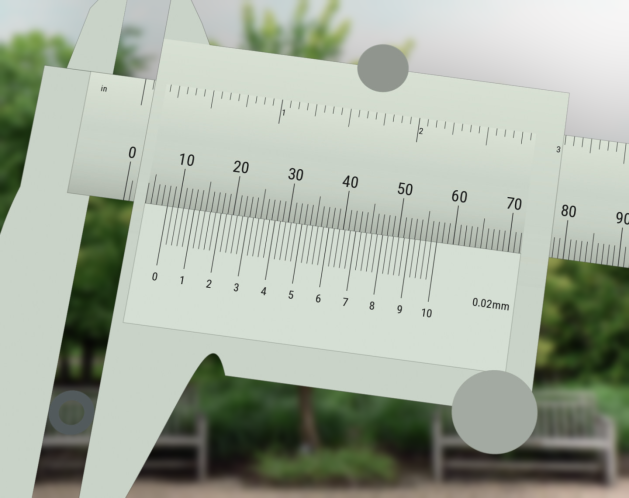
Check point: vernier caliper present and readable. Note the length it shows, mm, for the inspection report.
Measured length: 8.0 mm
